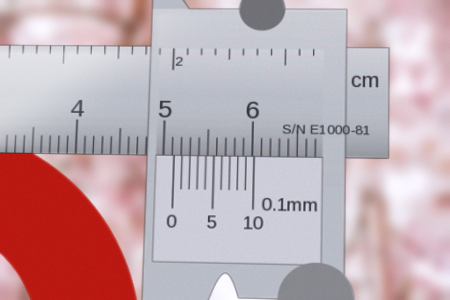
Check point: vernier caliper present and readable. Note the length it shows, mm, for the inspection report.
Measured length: 51.2 mm
